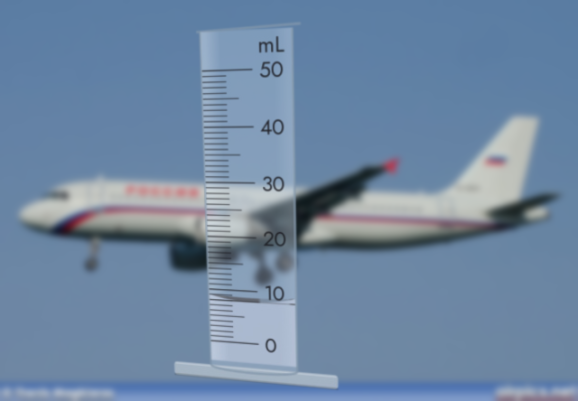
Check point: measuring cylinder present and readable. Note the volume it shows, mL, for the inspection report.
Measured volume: 8 mL
